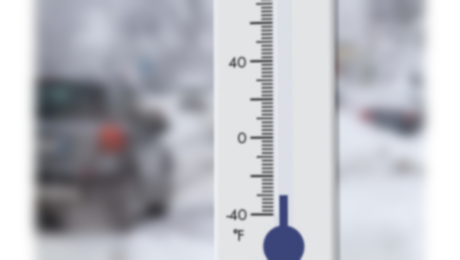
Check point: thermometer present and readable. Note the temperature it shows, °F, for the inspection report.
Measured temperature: -30 °F
